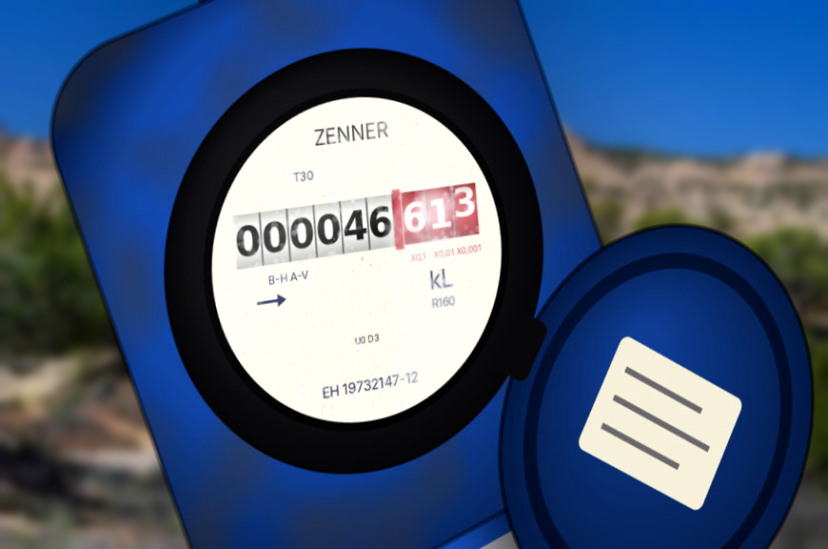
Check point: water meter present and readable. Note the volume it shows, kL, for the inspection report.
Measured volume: 46.613 kL
